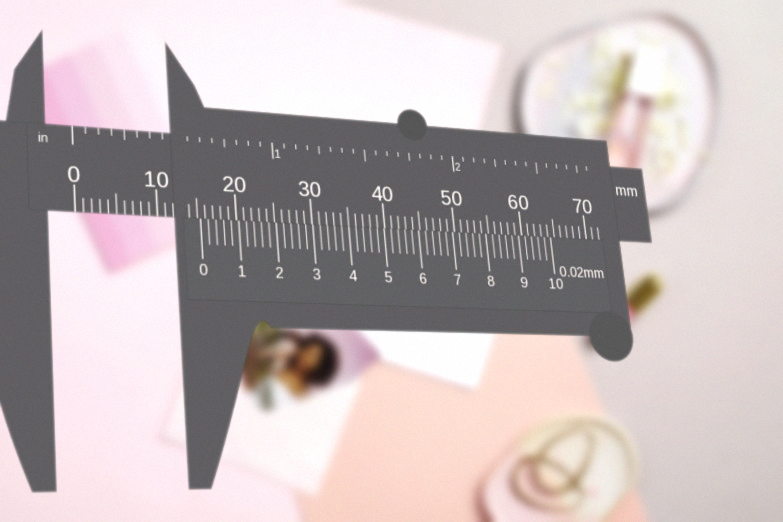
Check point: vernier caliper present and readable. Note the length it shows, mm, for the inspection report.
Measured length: 15.4 mm
